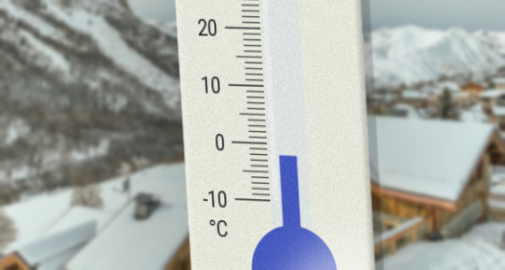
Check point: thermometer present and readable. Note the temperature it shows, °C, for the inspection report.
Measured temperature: -2 °C
